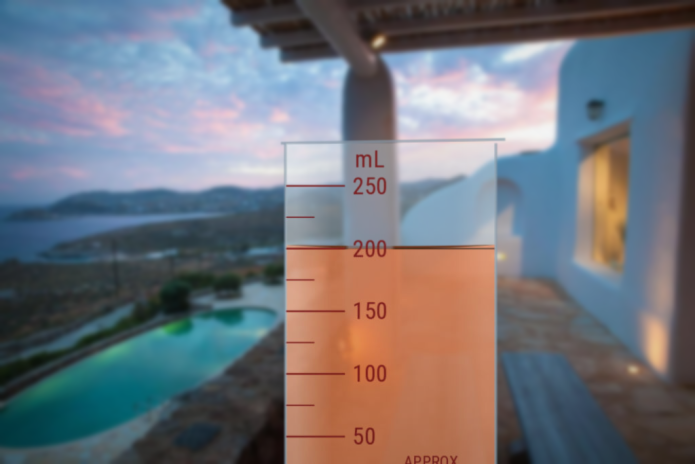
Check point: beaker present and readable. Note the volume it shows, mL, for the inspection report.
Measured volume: 200 mL
